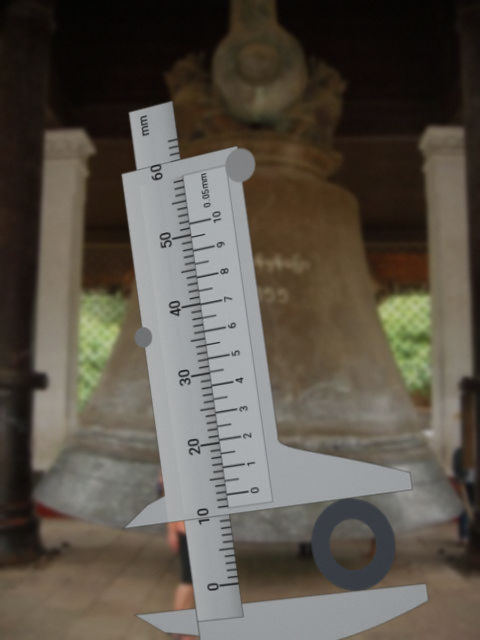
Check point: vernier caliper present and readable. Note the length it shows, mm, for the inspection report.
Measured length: 12.6 mm
